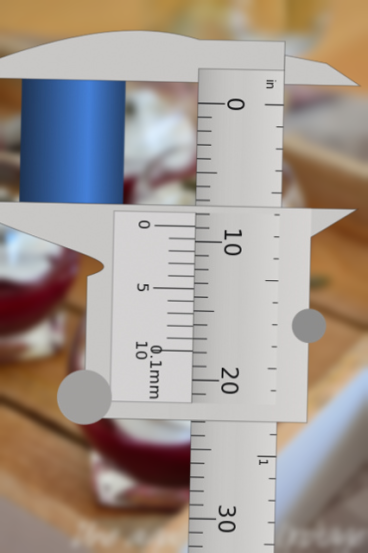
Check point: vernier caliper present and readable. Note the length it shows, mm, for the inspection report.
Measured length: 8.9 mm
